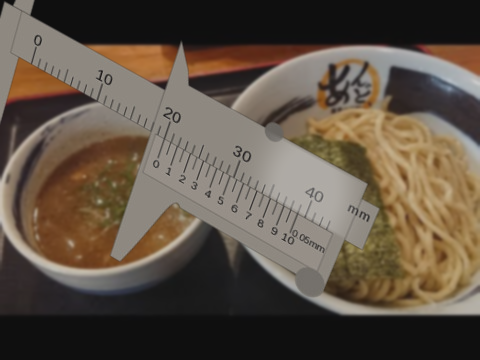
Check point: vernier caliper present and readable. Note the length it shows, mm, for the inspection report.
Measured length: 20.0 mm
